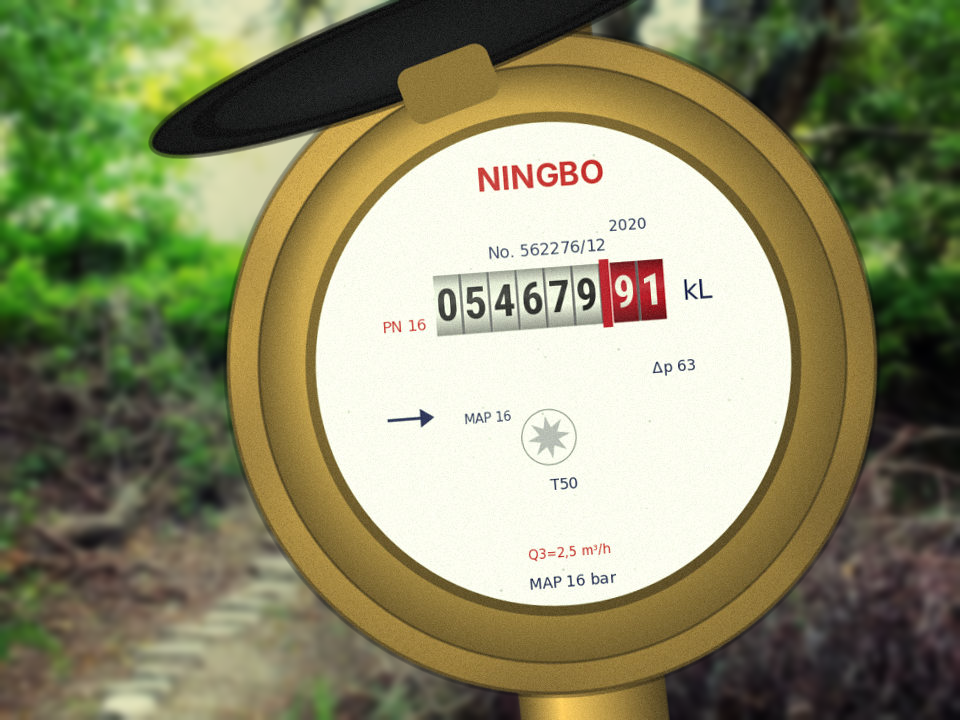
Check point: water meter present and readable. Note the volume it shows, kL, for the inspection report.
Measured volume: 54679.91 kL
